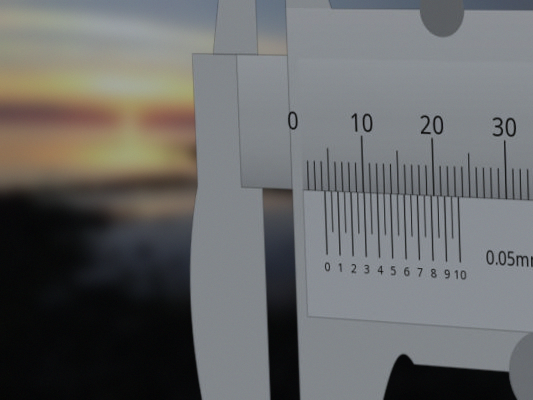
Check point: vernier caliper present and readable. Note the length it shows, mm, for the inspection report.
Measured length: 4.4 mm
